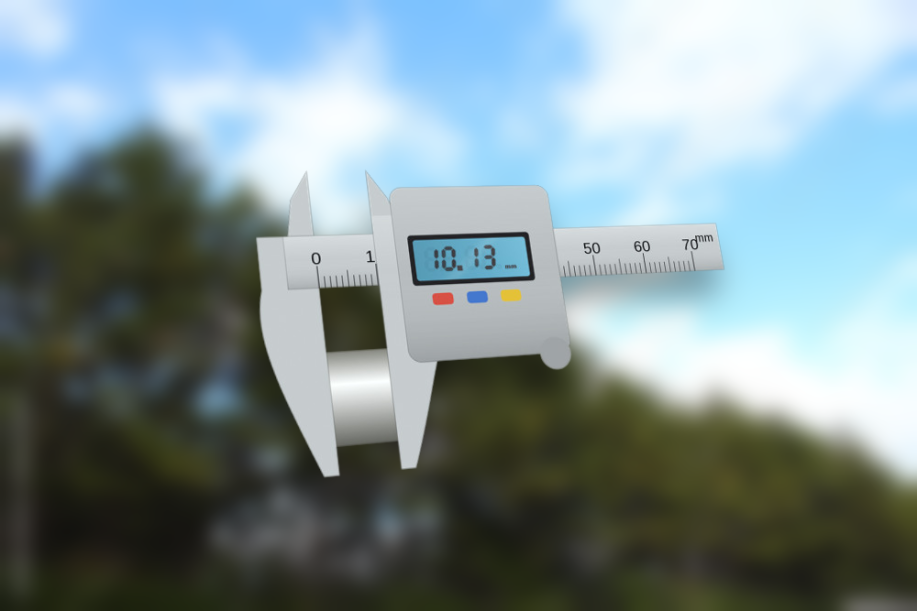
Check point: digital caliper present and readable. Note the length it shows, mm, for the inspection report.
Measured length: 10.13 mm
